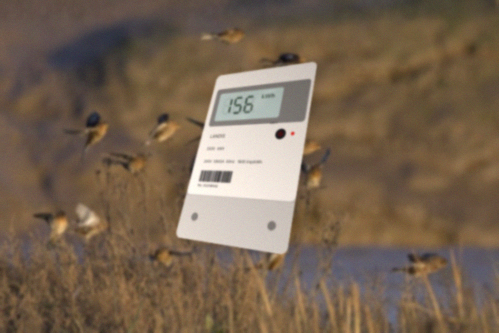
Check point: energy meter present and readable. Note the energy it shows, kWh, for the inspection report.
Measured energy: 156 kWh
